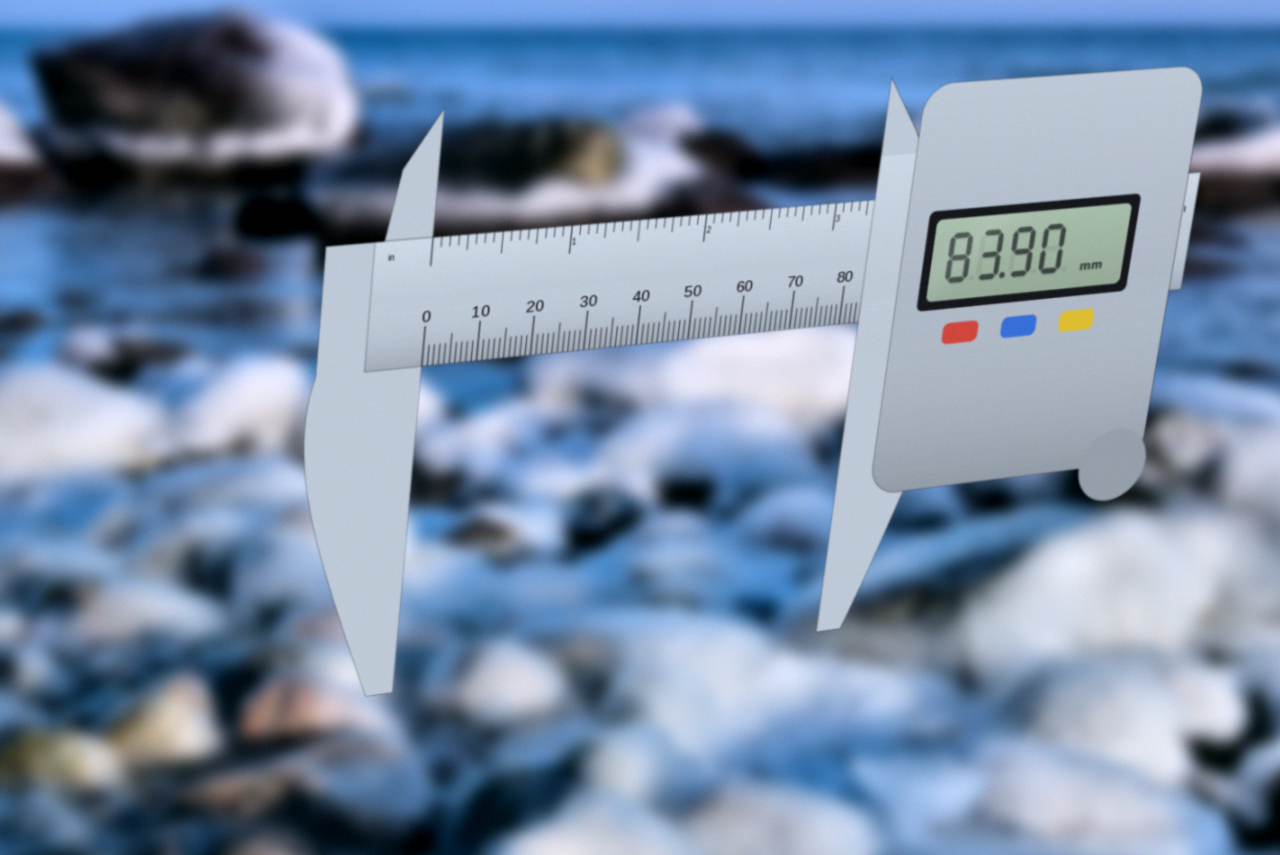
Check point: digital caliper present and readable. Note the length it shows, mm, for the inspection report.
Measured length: 83.90 mm
